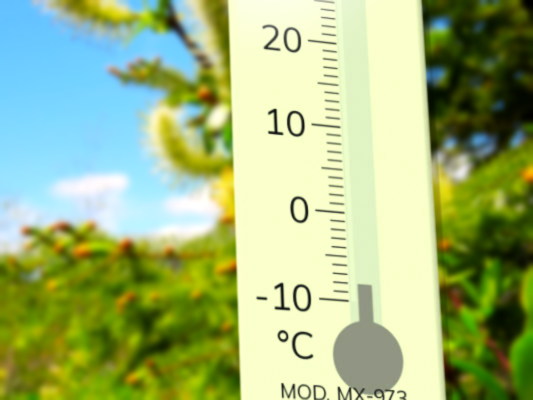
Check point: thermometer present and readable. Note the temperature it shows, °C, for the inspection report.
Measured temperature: -8 °C
